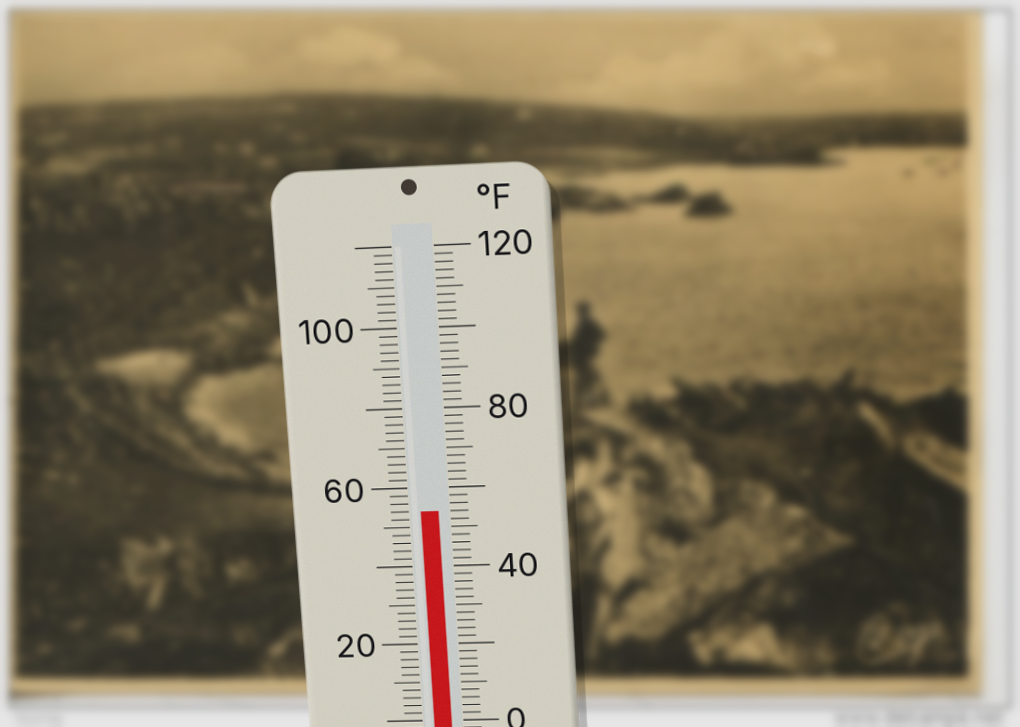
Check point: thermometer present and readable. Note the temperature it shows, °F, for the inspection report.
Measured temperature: 54 °F
